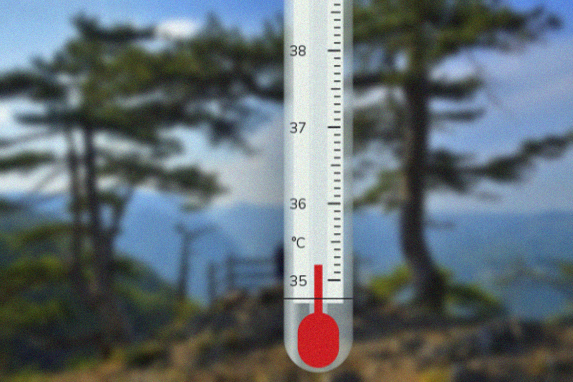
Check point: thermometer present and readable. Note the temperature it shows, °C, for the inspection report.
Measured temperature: 35.2 °C
